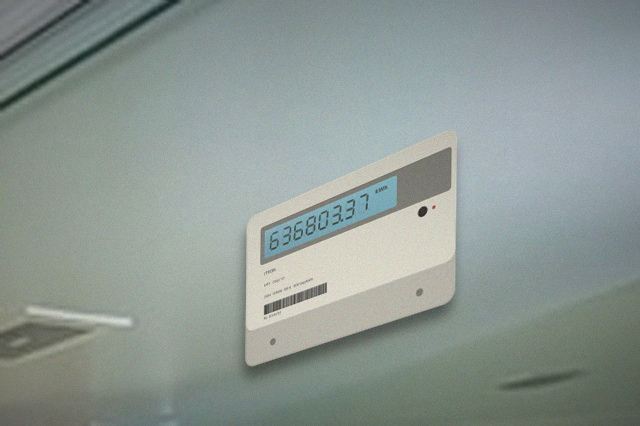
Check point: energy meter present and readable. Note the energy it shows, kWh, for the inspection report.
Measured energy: 636803.37 kWh
